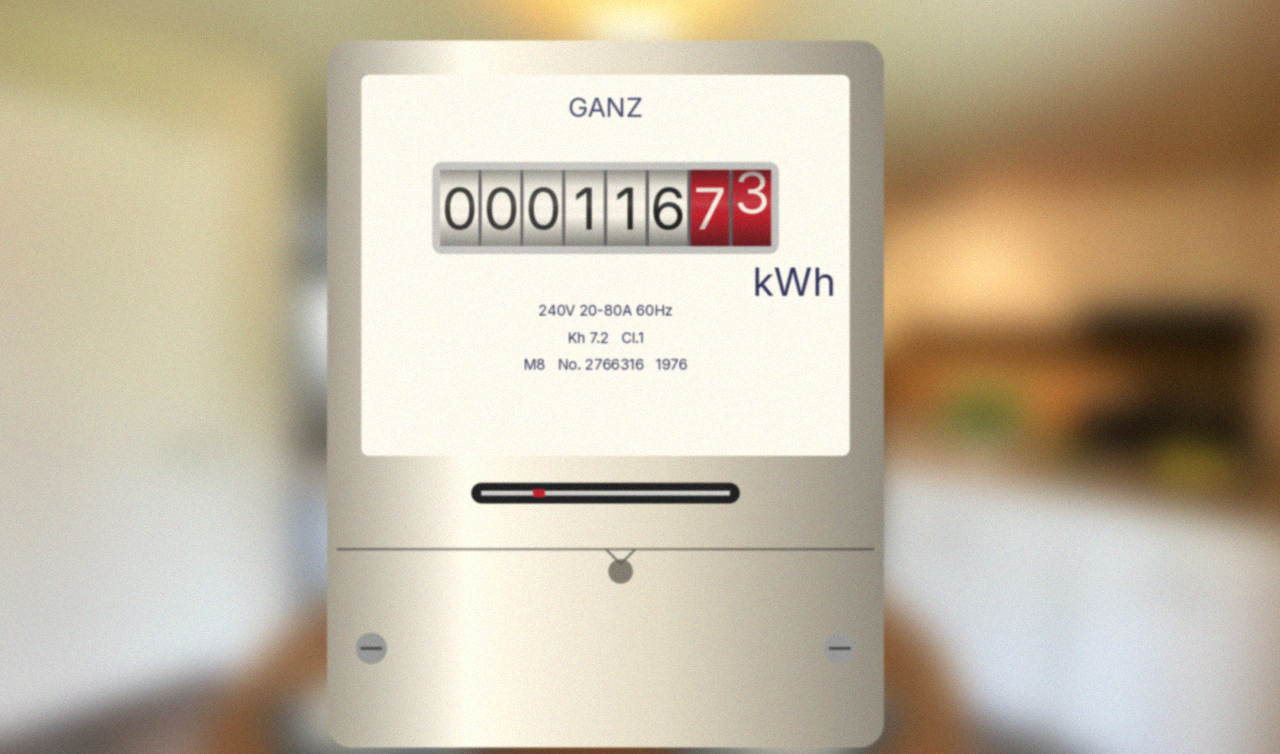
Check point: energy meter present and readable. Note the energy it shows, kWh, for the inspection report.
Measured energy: 116.73 kWh
